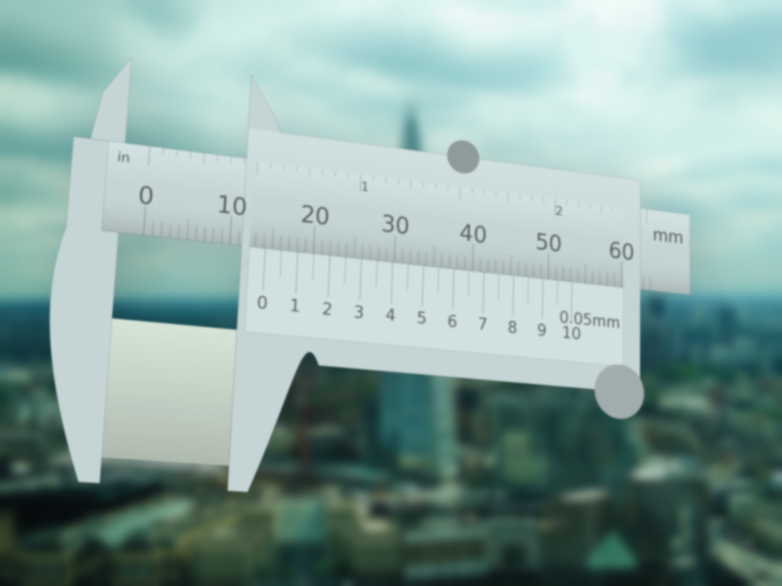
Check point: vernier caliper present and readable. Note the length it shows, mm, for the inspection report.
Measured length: 14.2 mm
